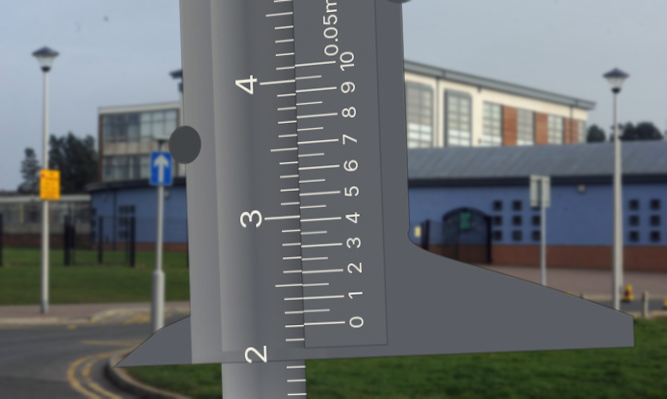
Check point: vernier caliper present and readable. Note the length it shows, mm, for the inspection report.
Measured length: 22.1 mm
